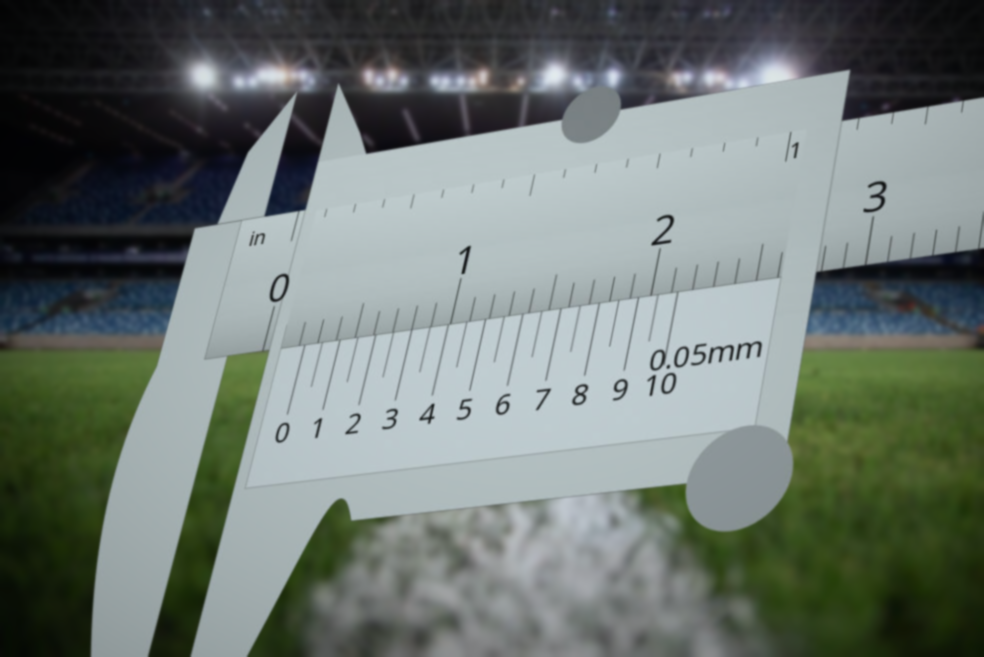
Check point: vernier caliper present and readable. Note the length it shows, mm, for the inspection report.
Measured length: 2.3 mm
